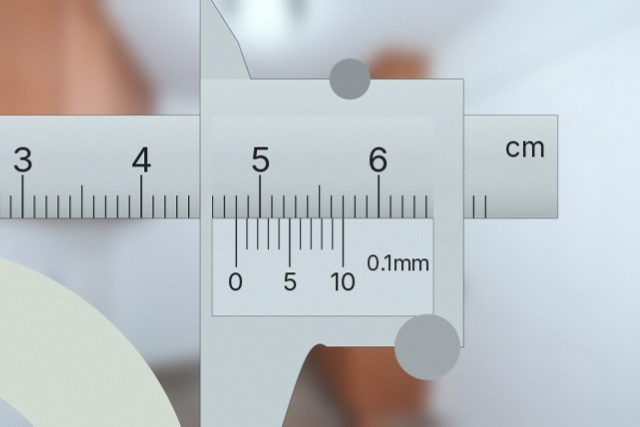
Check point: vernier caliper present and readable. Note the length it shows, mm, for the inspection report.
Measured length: 48.0 mm
